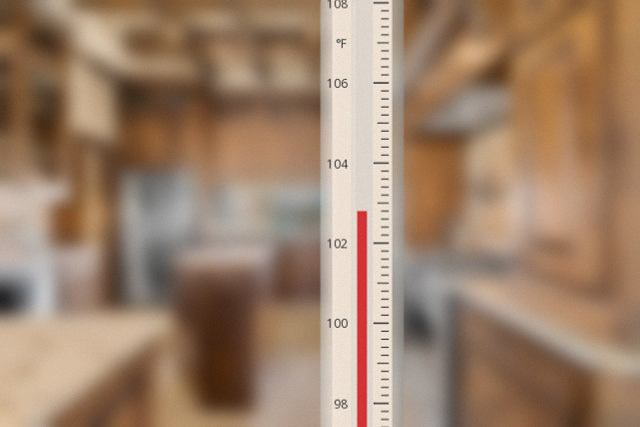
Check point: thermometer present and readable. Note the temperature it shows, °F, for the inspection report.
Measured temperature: 102.8 °F
